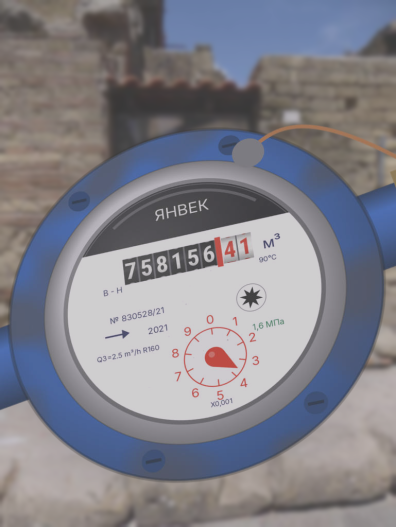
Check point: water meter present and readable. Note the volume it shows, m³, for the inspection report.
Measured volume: 758156.413 m³
